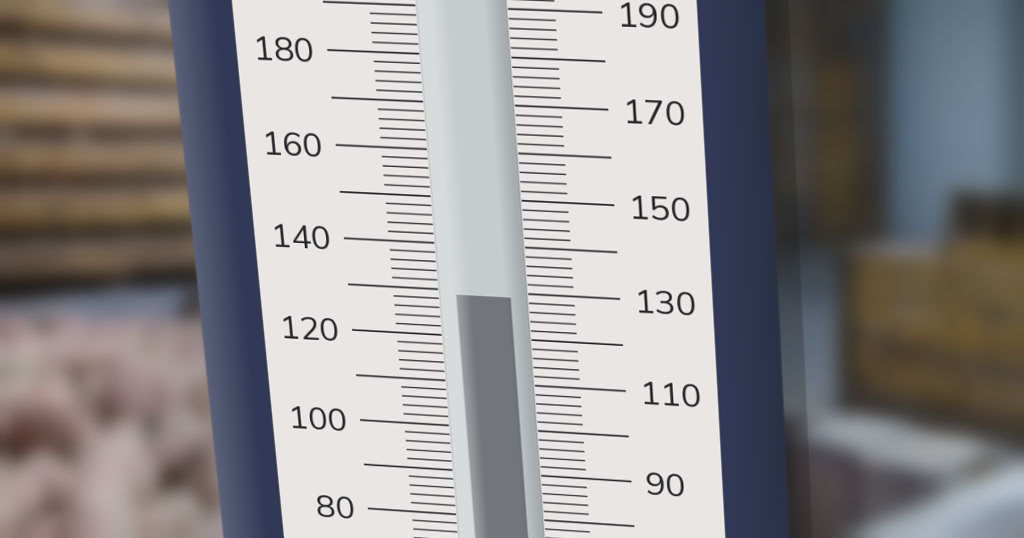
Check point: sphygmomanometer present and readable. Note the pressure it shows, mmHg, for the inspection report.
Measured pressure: 129 mmHg
